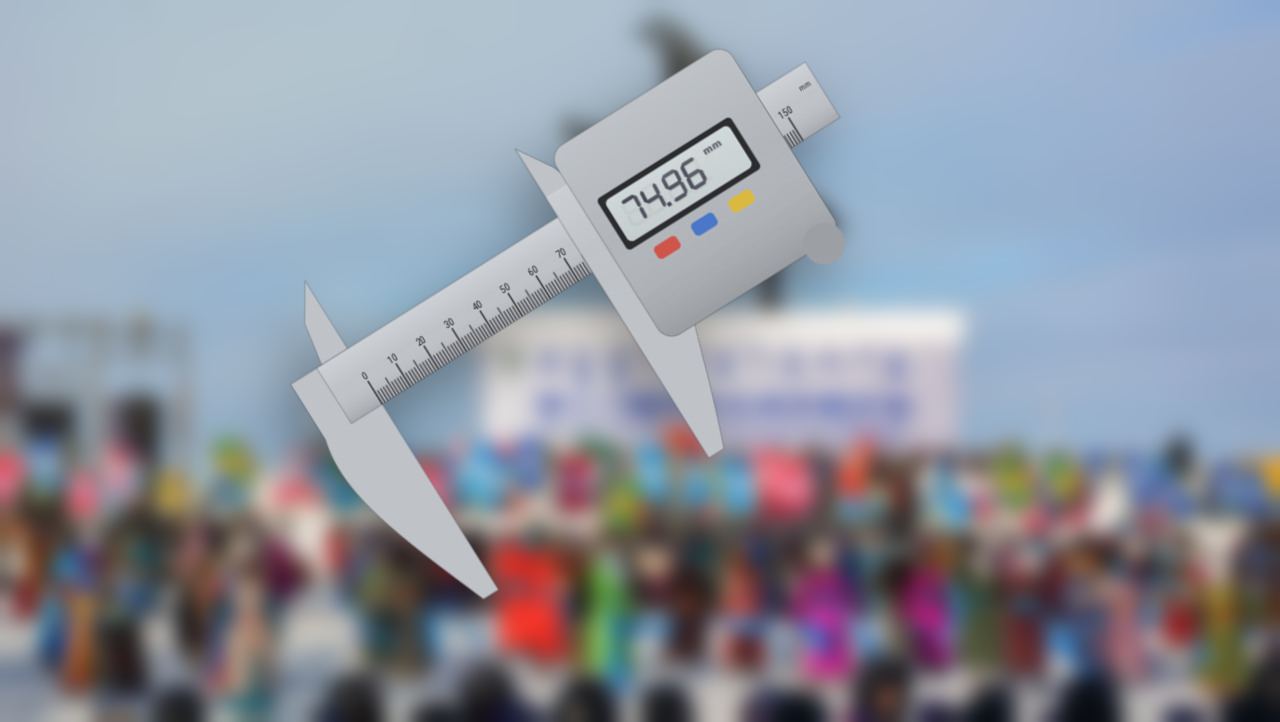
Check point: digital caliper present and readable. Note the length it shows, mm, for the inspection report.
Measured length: 74.96 mm
